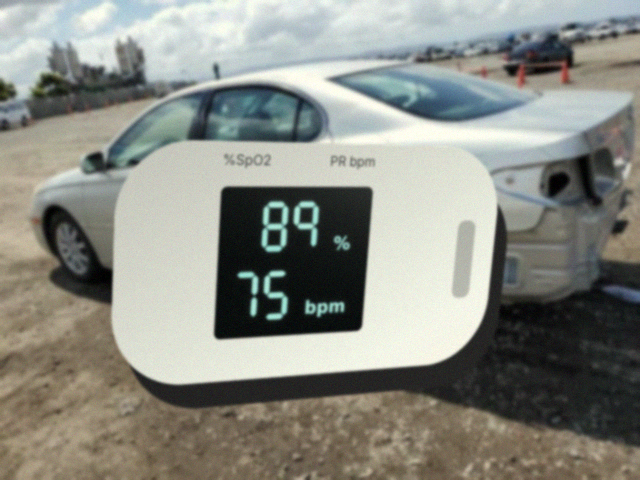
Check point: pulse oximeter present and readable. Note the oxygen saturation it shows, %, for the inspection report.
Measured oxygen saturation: 89 %
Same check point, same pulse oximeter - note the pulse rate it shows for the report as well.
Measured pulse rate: 75 bpm
